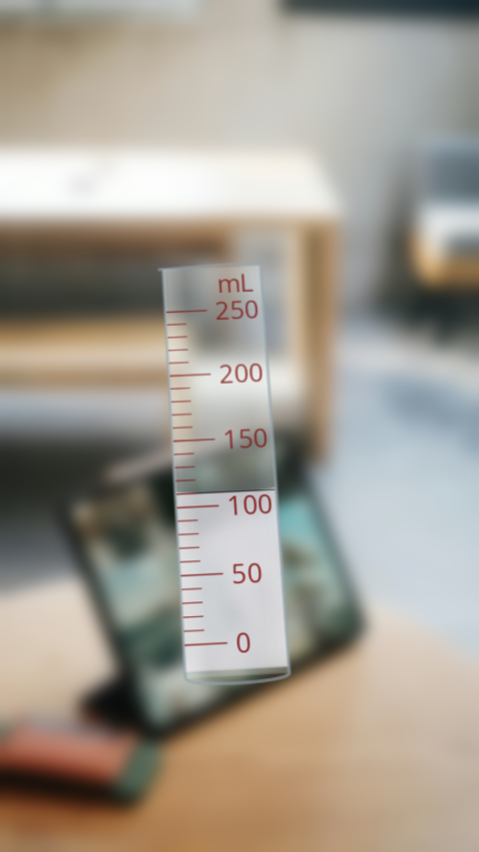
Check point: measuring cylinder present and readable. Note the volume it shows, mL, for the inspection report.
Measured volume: 110 mL
